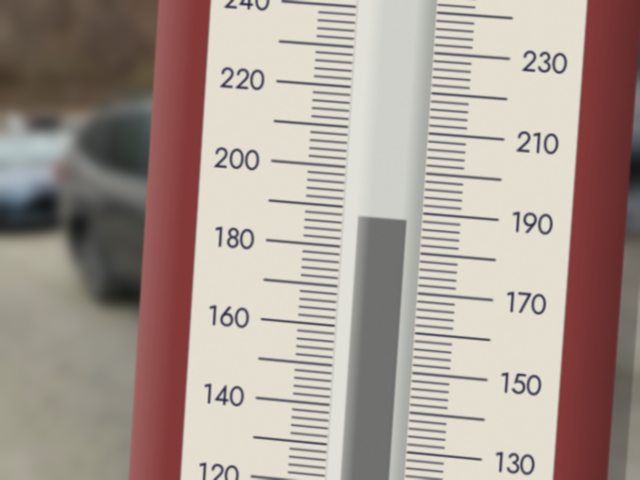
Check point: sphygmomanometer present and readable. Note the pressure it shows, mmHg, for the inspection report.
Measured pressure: 188 mmHg
